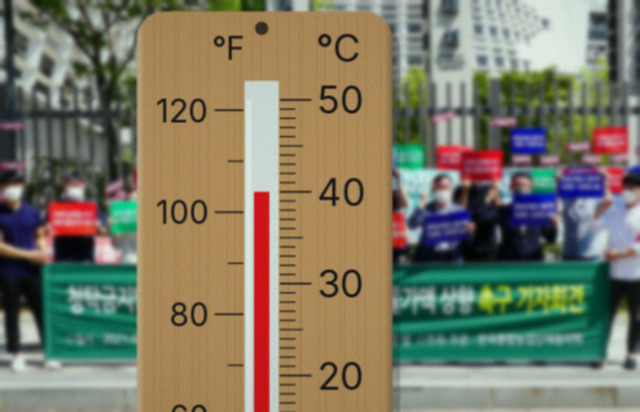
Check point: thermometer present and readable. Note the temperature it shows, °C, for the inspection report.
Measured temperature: 40 °C
